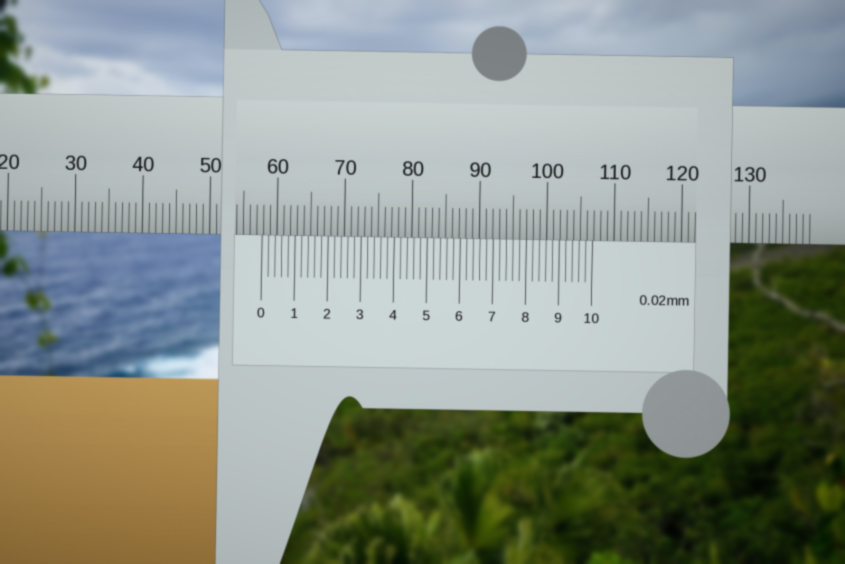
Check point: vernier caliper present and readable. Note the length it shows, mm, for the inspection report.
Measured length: 57.8 mm
